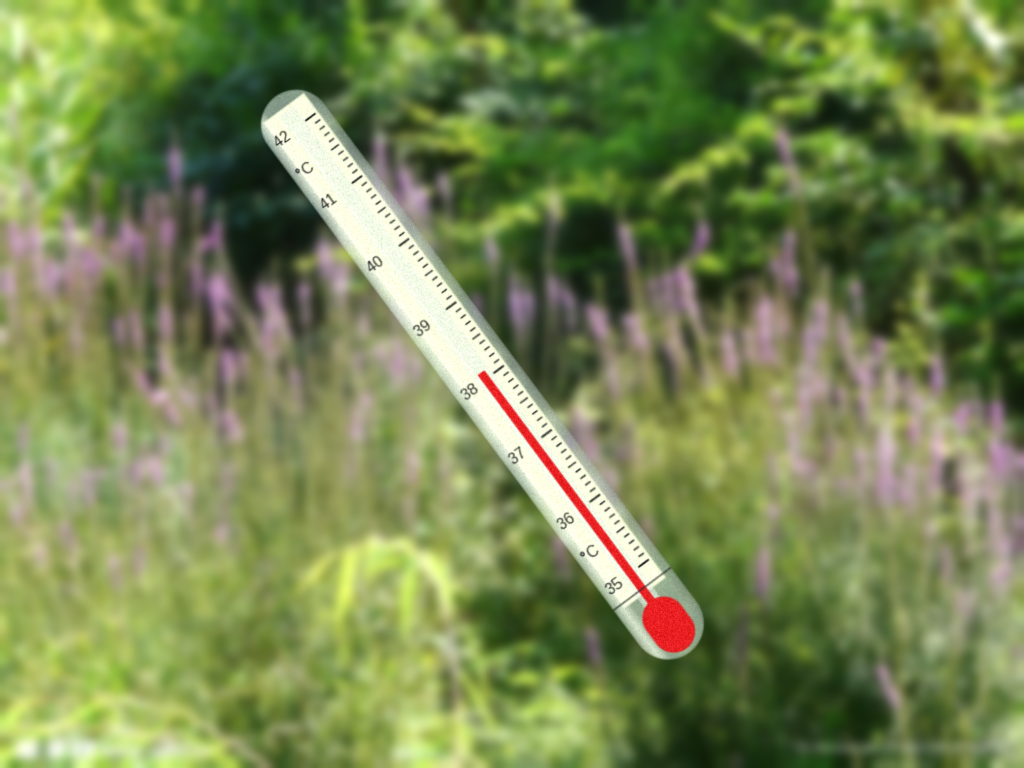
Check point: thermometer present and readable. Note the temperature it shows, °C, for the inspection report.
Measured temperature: 38.1 °C
